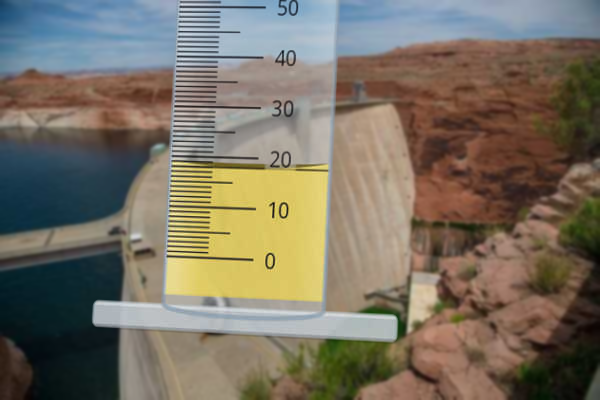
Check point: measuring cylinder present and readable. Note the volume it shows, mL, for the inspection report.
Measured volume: 18 mL
